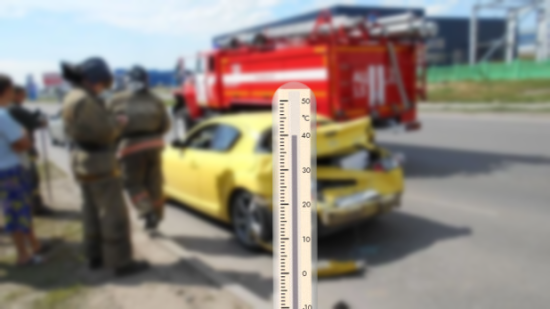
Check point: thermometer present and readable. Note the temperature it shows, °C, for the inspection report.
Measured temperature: 40 °C
